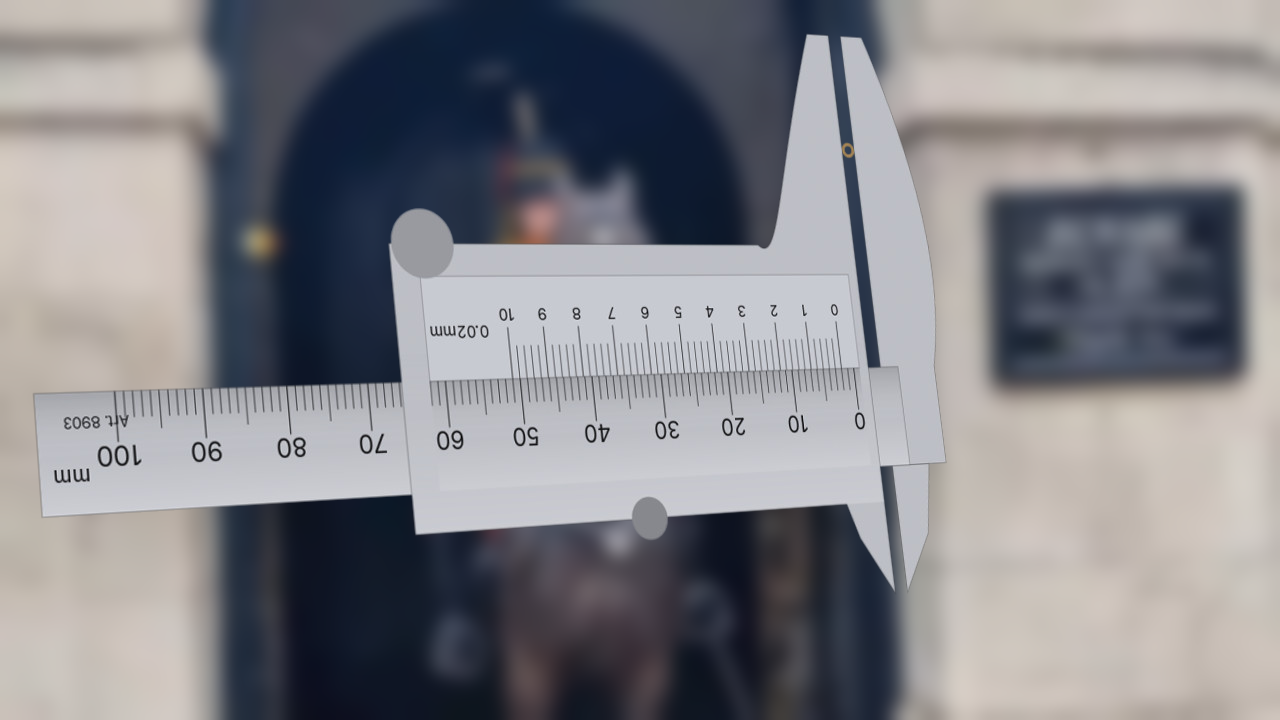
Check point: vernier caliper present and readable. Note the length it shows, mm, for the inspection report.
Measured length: 2.0 mm
